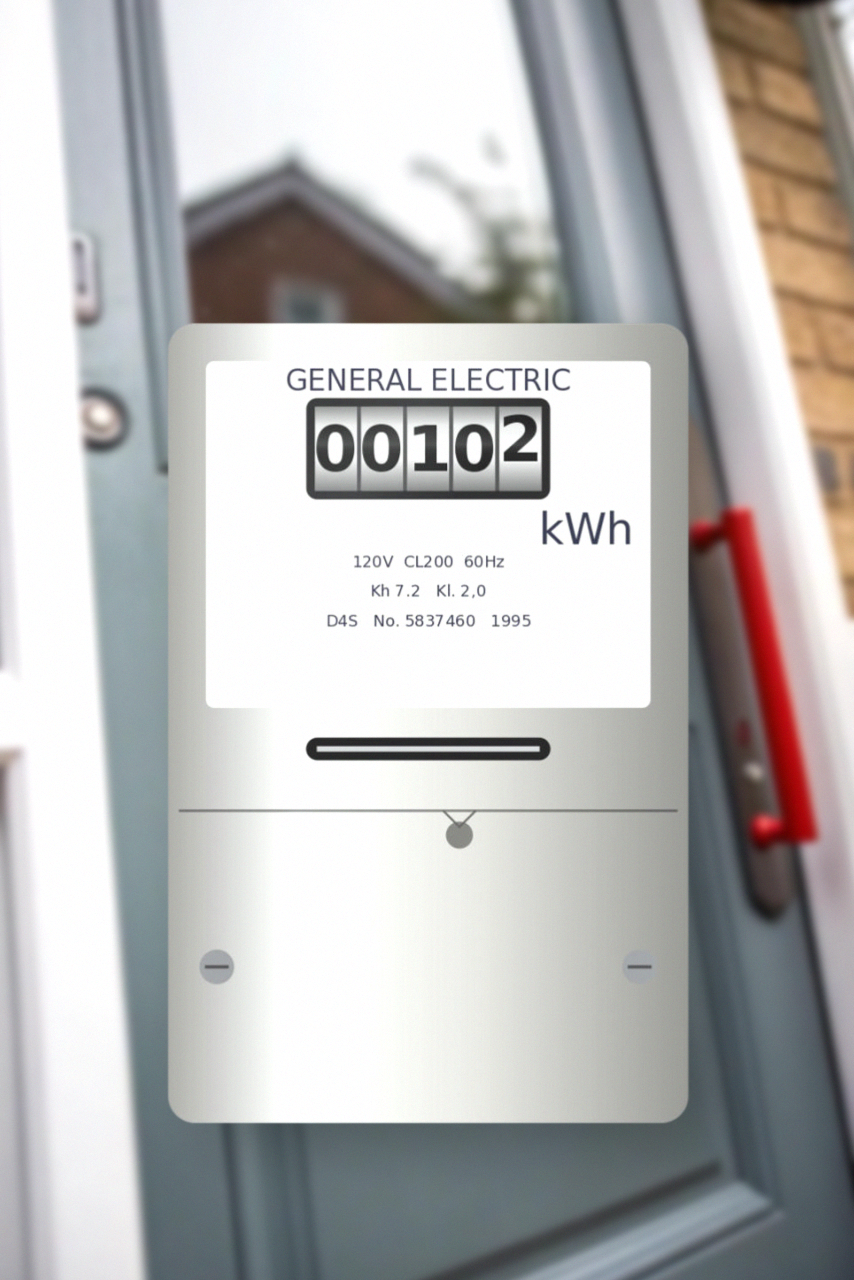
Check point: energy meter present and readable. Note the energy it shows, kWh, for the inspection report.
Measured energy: 102 kWh
